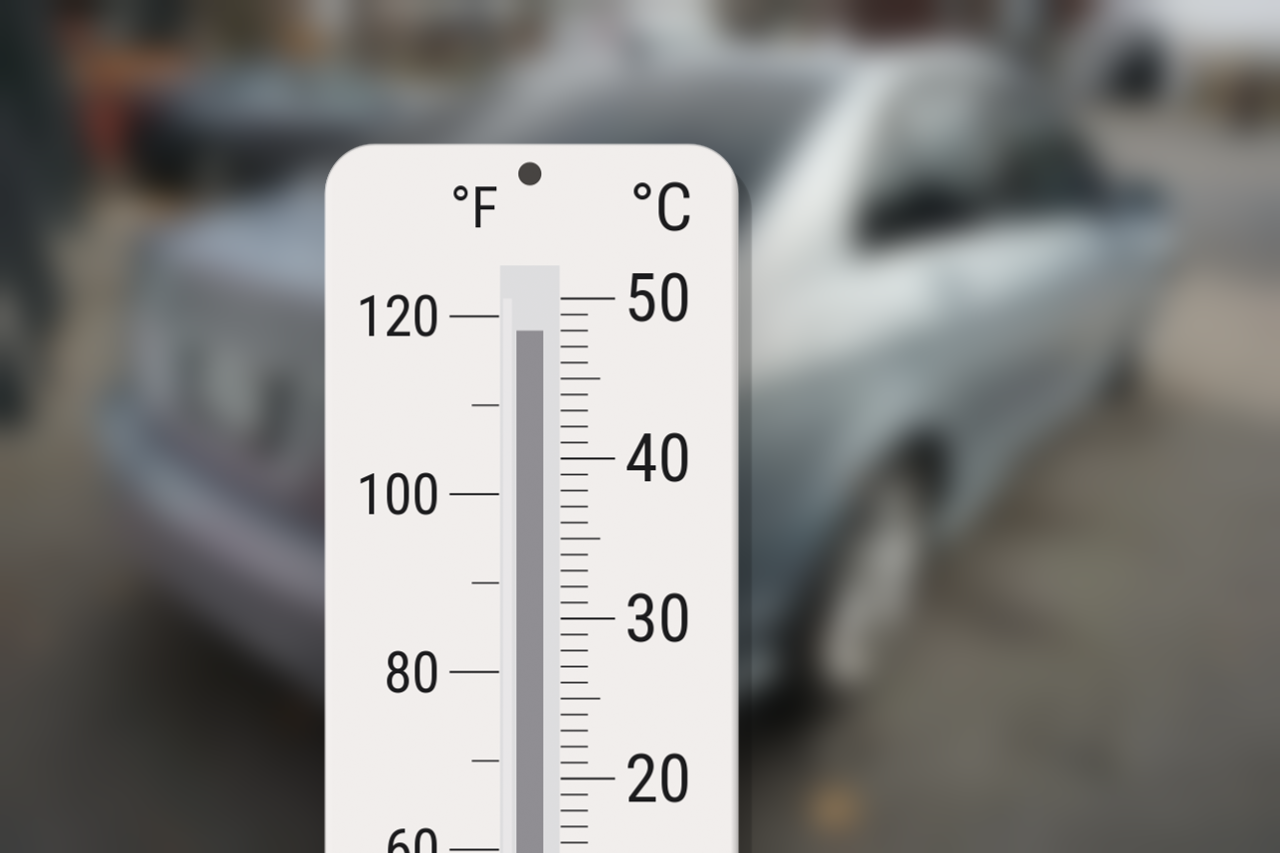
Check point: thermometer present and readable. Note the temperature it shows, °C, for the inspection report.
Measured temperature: 48 °C
